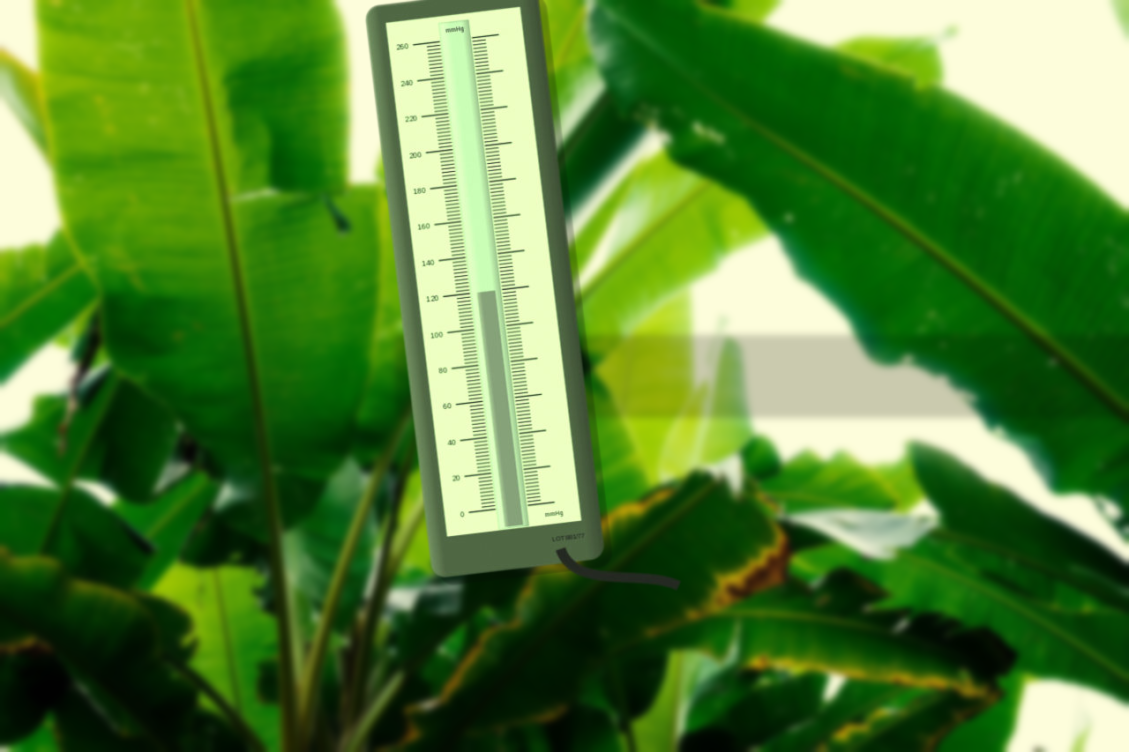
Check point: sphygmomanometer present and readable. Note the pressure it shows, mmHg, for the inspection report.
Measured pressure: 120 mmHg
